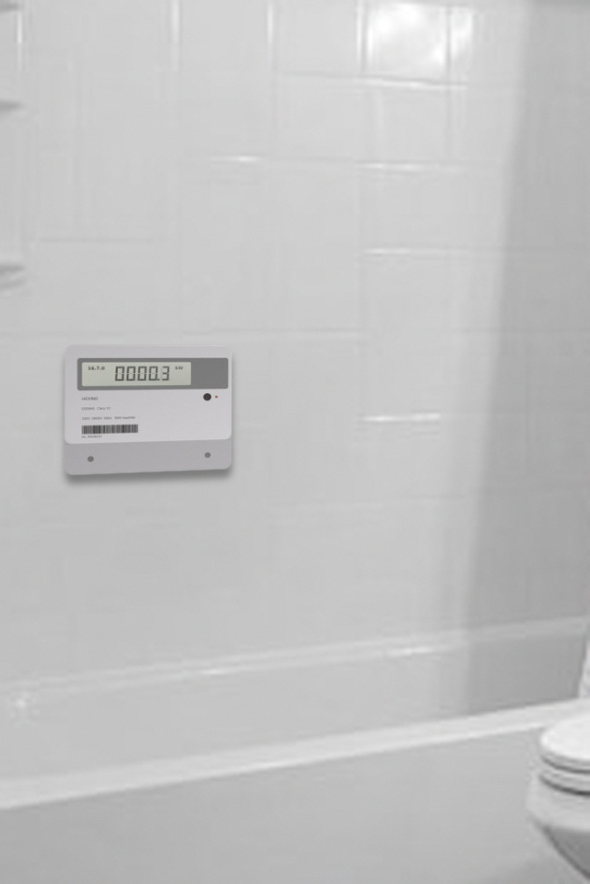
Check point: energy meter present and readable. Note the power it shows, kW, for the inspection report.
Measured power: 0.3 kW
